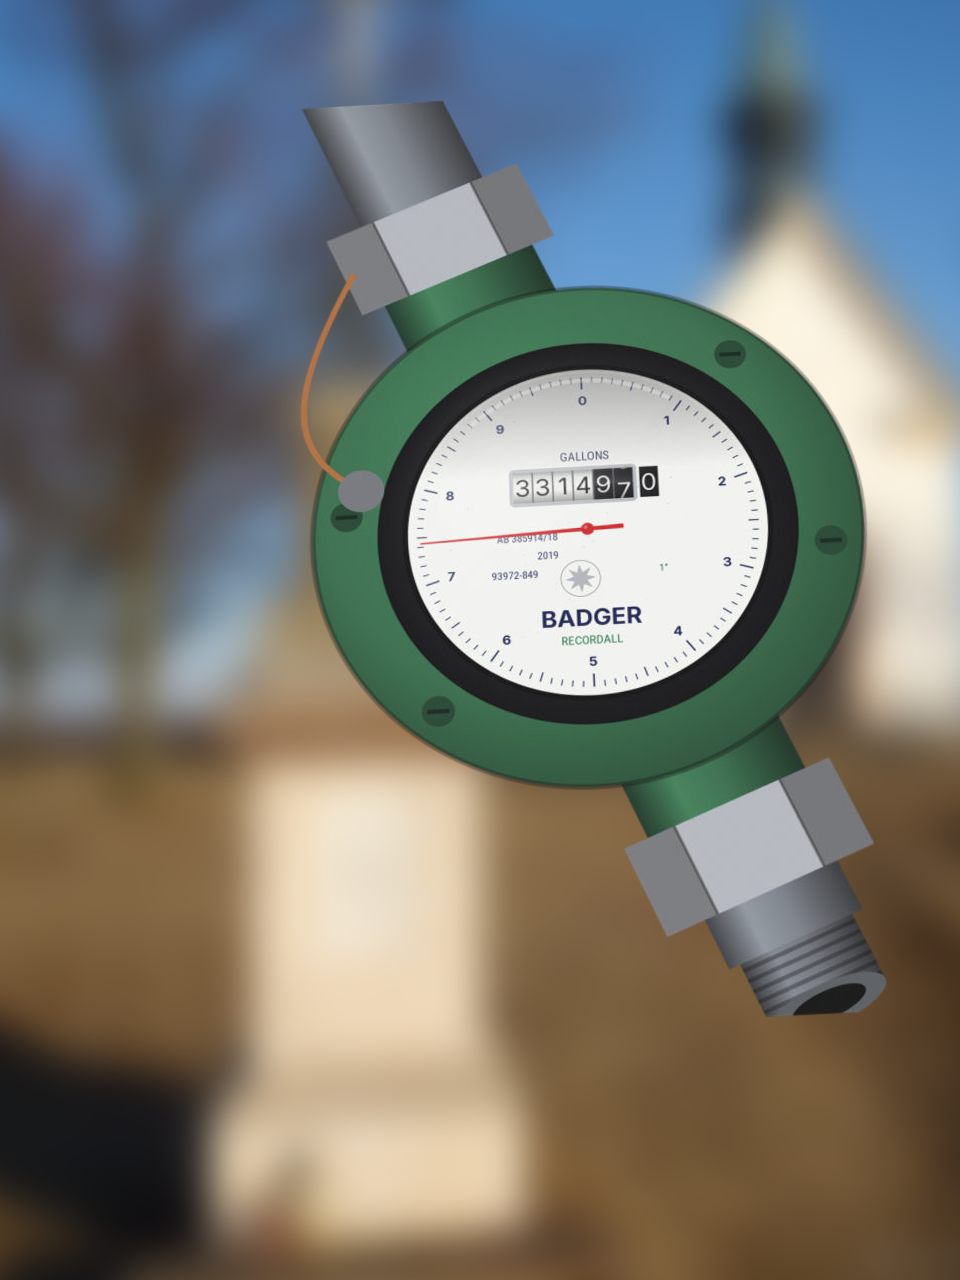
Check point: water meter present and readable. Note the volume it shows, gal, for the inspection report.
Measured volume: 3314967.4 gal
